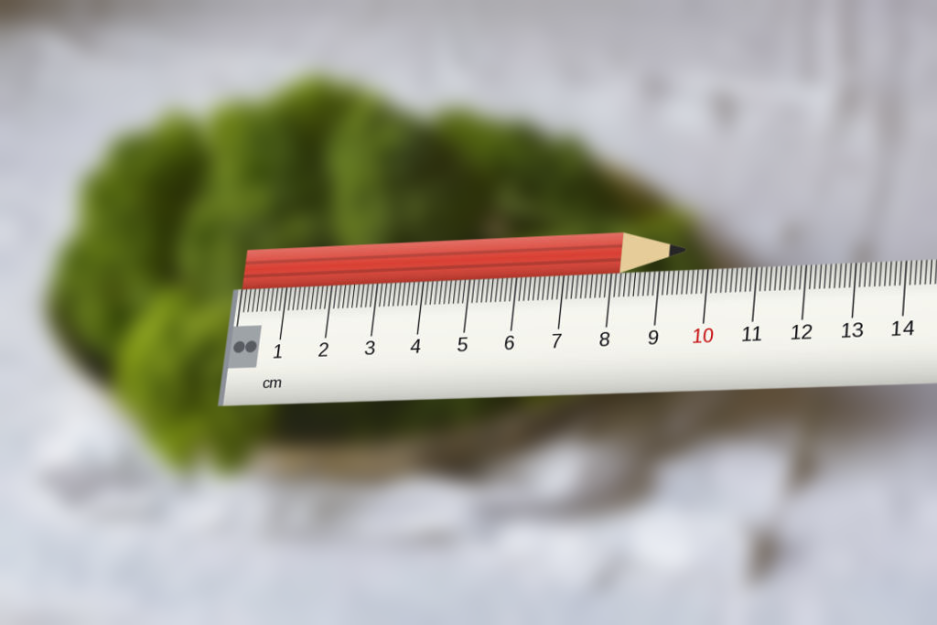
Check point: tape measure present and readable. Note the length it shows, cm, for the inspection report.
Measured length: 9.5 cm
